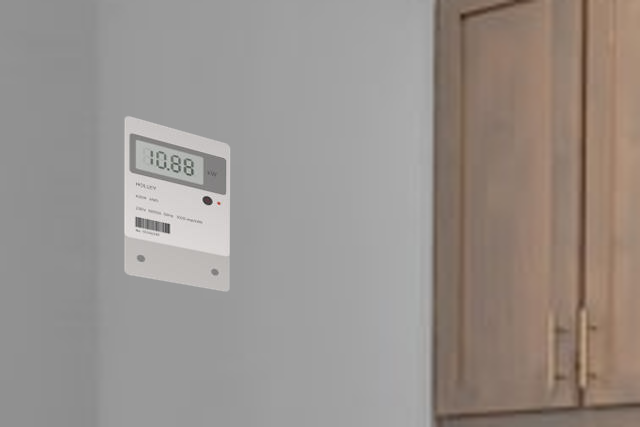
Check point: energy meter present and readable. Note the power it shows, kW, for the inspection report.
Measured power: 10.88 kW
